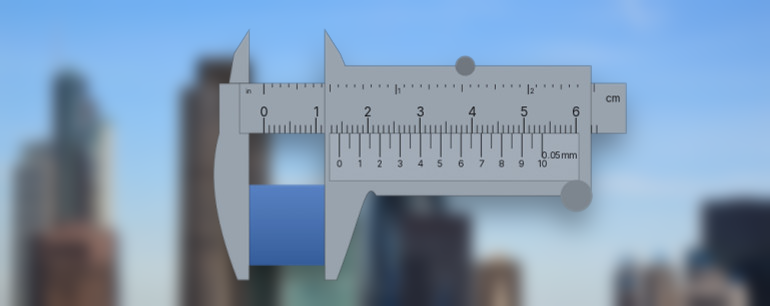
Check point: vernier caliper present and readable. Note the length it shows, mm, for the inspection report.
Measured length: 14.5 mm
